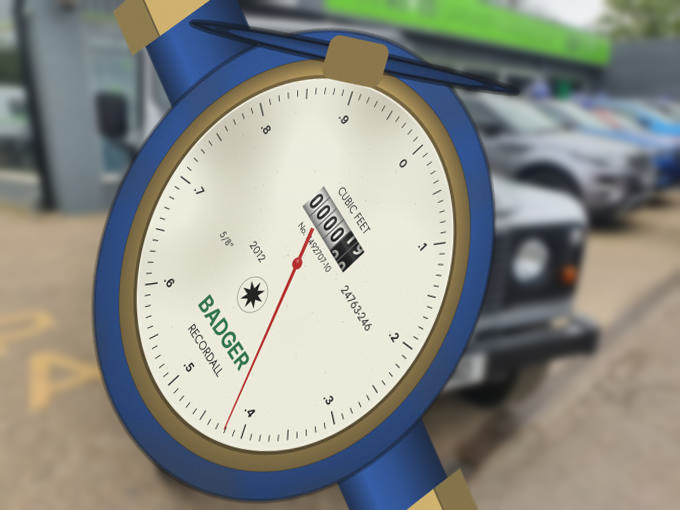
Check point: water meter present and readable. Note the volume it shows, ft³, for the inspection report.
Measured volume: 19.42 ft³
